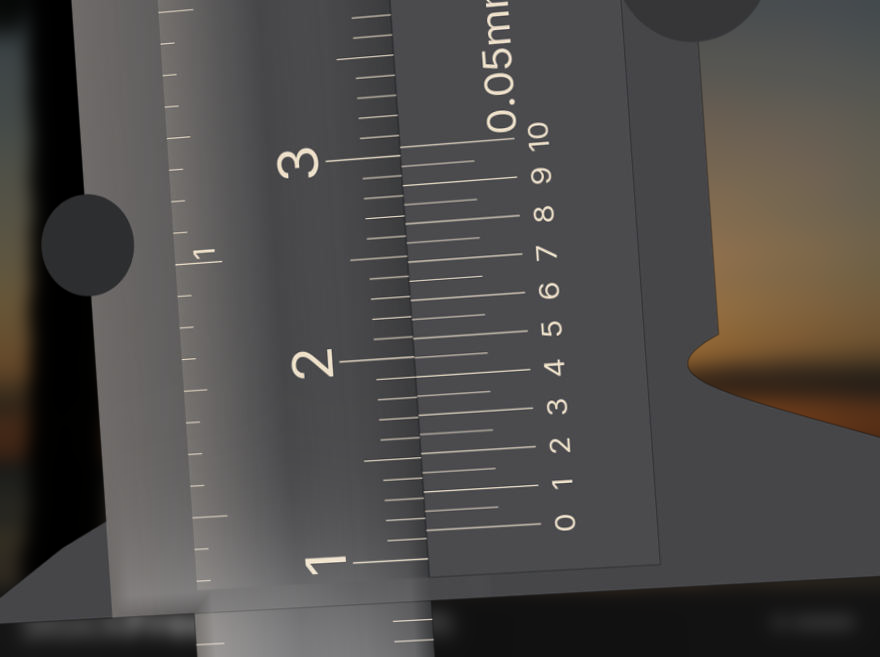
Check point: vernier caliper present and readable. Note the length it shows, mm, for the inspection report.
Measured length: 11.4 mm
